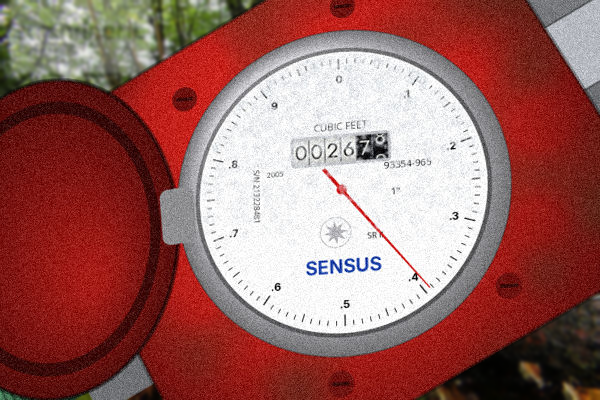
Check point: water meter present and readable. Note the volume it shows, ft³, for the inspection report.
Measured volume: 2678.39 ft³
